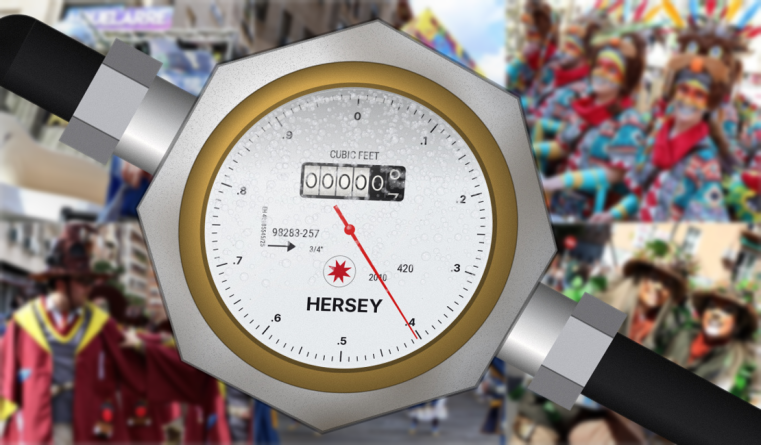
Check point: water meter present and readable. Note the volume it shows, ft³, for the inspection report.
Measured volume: 6.40 ft³
